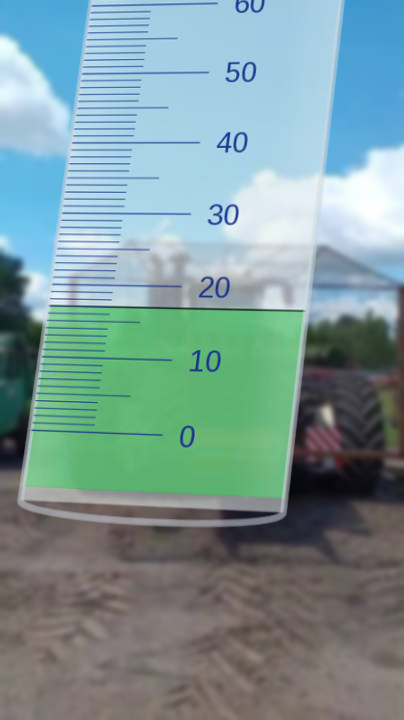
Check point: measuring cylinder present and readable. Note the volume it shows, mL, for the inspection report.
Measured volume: 17 mL
